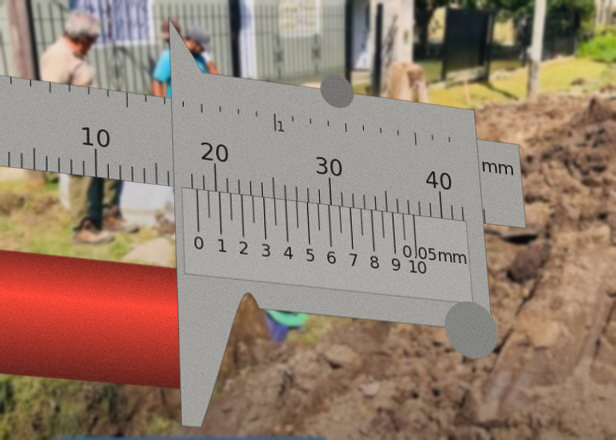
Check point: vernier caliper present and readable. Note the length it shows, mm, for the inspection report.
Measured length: 18.4 mm
